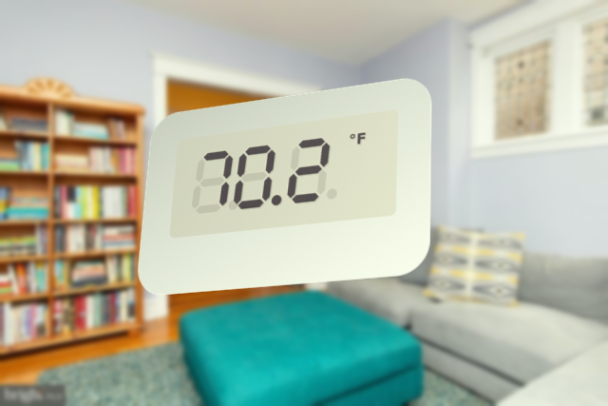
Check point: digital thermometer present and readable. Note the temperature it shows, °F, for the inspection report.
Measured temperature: 70.2 °F
